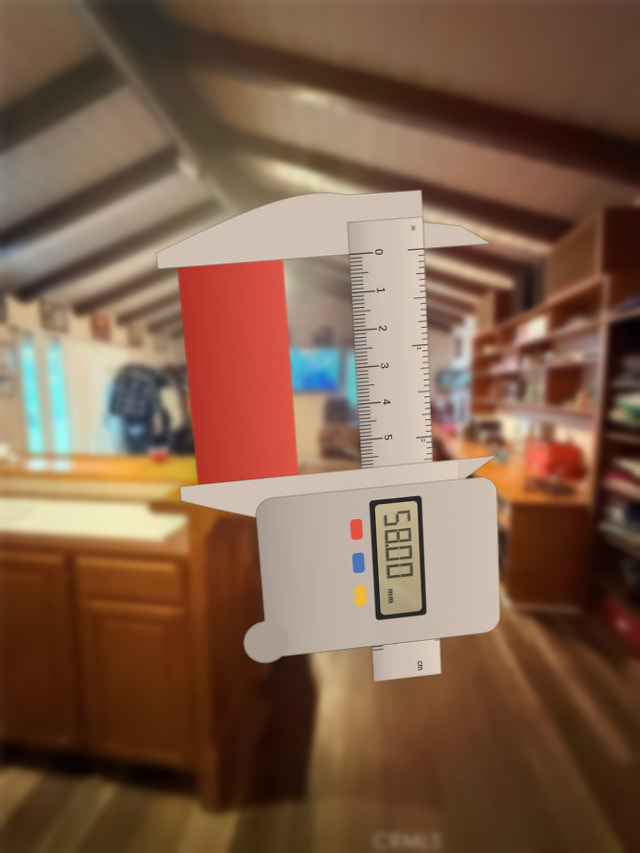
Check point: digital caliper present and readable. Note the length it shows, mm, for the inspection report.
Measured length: 58.00 mm
